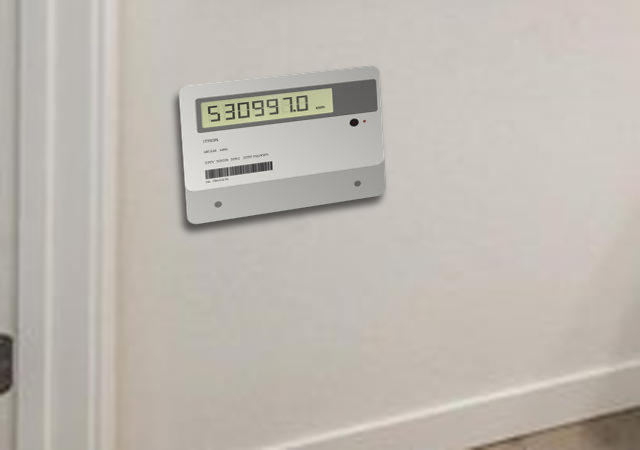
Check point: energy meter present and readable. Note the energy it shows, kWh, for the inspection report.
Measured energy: 530997.0 kWh
